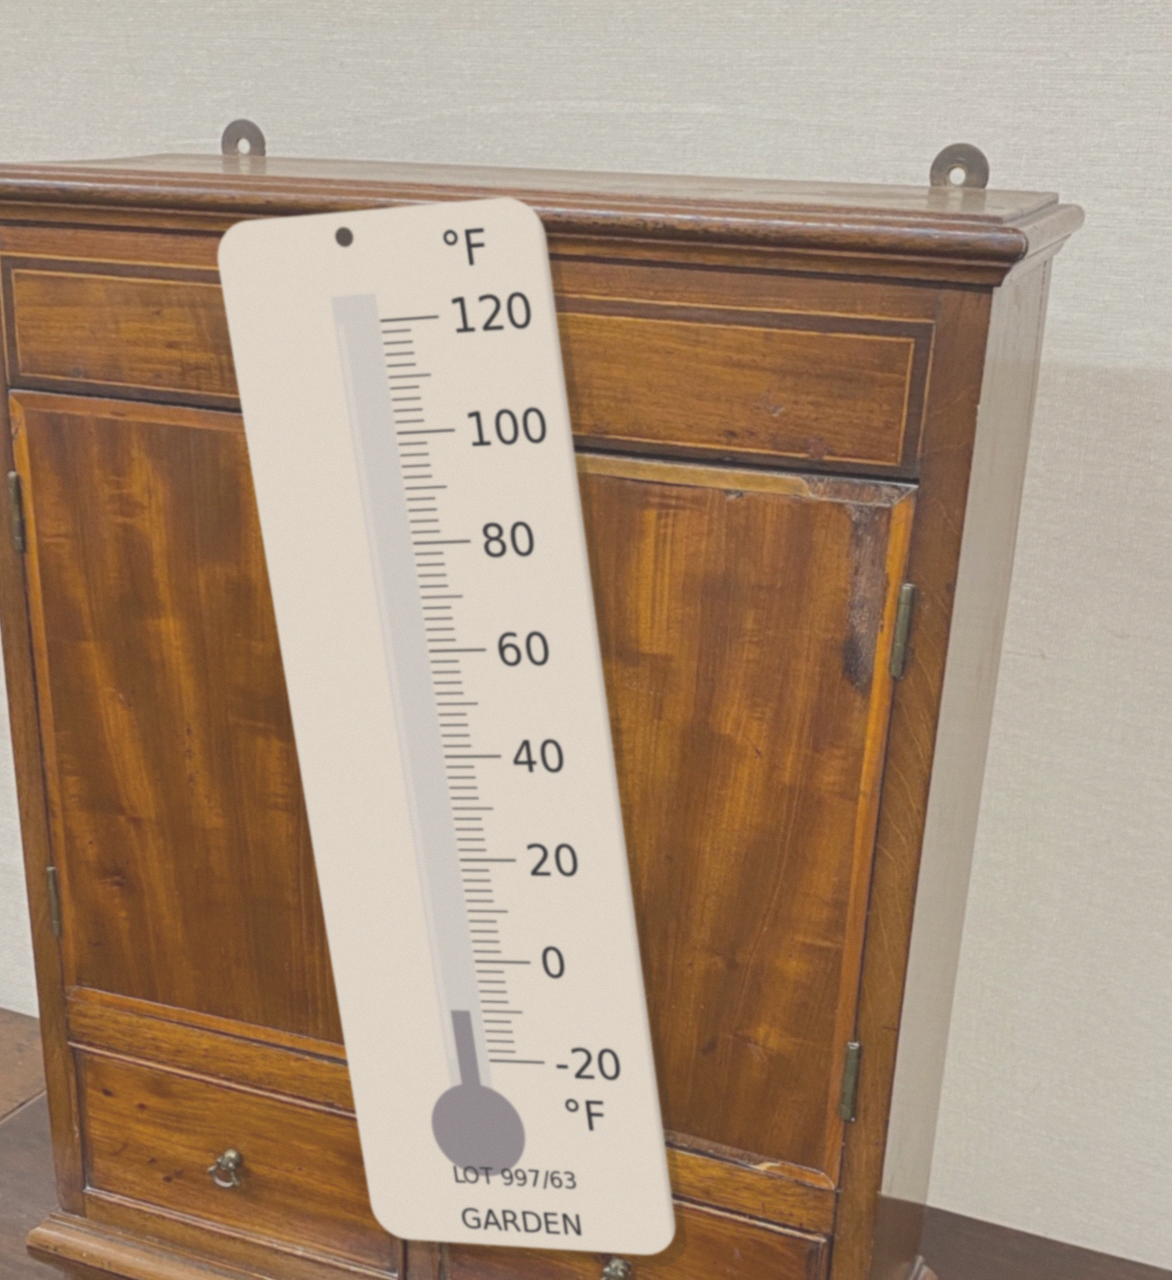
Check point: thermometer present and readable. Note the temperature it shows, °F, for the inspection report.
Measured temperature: -10 °F
